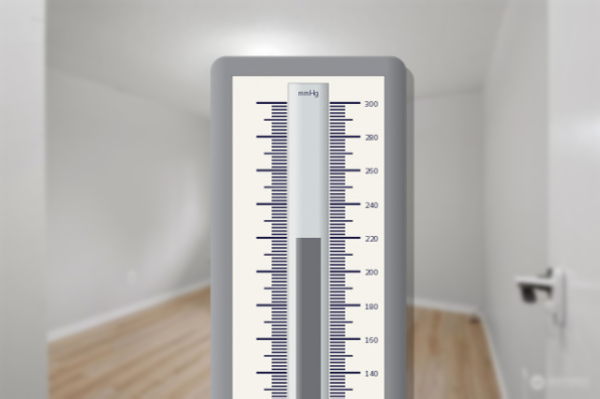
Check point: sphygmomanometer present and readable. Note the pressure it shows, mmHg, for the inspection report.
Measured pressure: 220 mmHg
